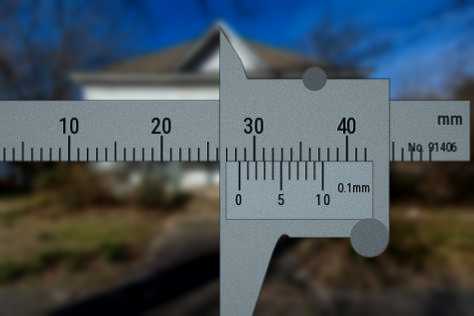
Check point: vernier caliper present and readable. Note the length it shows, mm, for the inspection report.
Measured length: 28.4 mm
